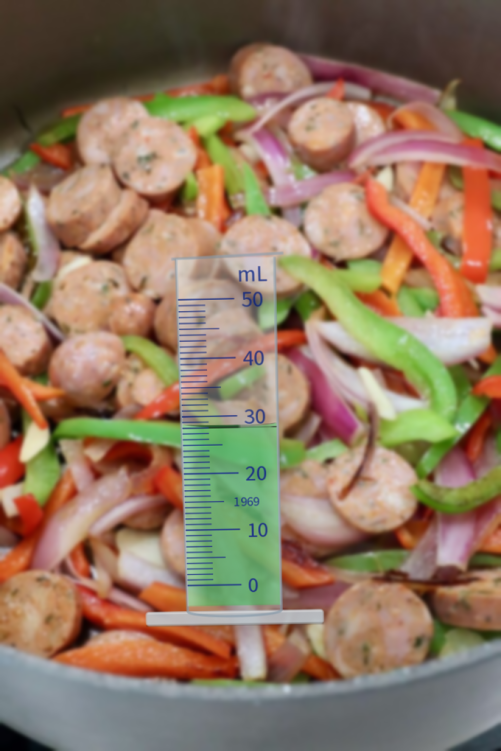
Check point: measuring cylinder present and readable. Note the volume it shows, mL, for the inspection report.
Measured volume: 28 mL
